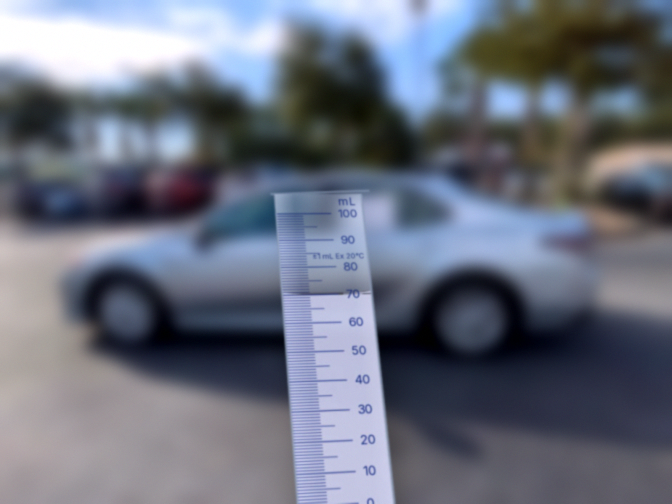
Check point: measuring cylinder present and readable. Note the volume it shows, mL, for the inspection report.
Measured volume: 70 mL
